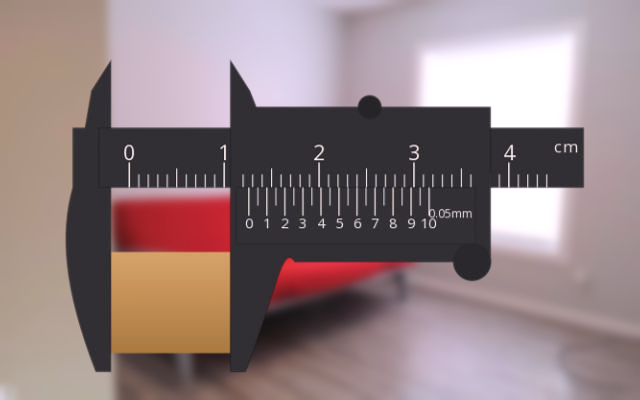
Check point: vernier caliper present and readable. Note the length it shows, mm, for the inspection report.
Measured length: 12.6 mm
